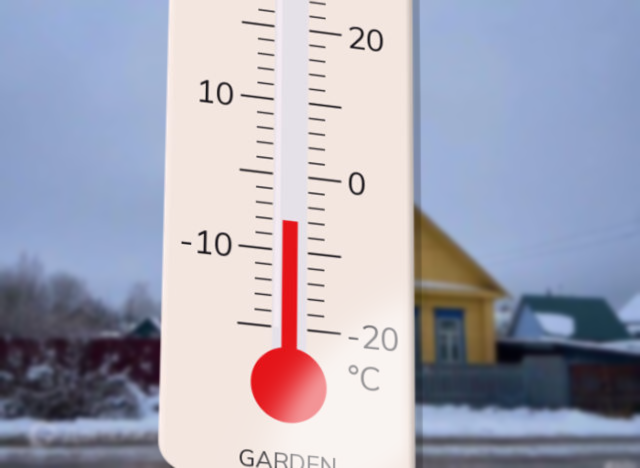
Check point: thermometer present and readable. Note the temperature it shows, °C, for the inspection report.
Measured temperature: -6 °C
